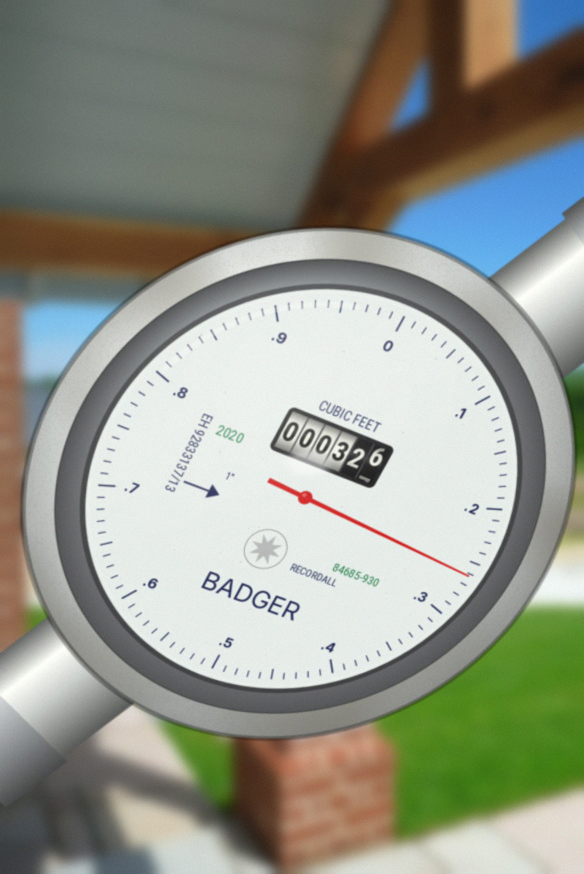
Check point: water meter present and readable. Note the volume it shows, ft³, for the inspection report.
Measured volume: 326.26 ft³
